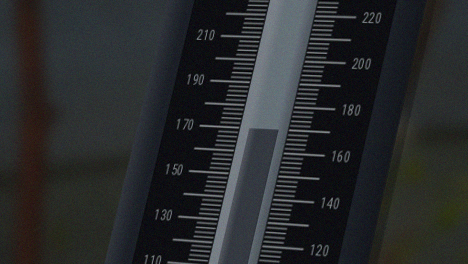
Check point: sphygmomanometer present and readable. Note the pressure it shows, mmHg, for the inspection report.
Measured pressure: 170 mmHg
